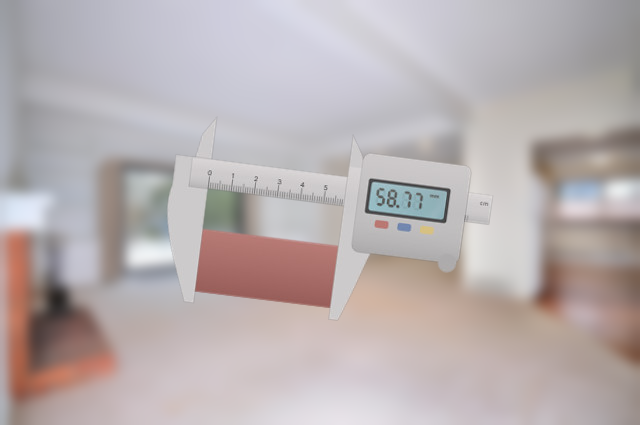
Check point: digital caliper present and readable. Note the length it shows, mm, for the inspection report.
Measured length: 58.77 mm
